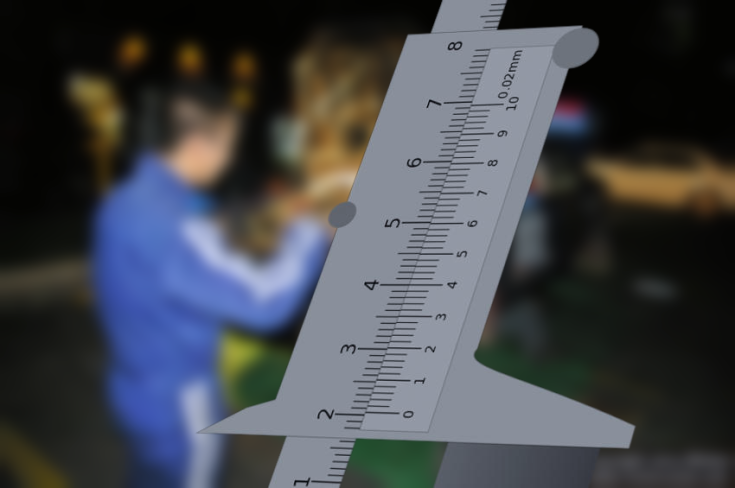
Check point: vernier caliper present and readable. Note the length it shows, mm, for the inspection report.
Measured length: 20.4 mm
